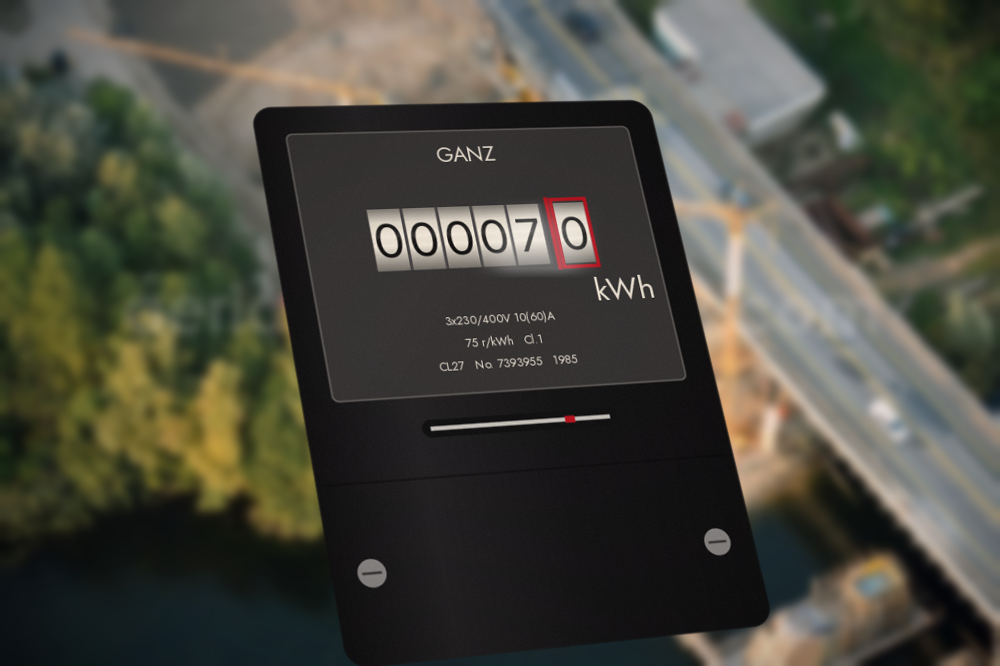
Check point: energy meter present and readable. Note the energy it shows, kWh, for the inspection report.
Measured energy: 7.0 kWh
